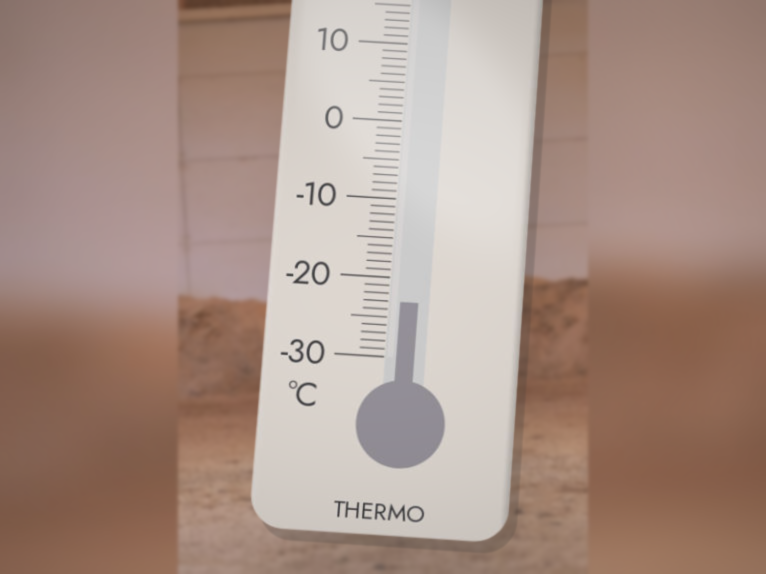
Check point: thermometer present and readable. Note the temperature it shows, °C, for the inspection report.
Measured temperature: -23 °C
